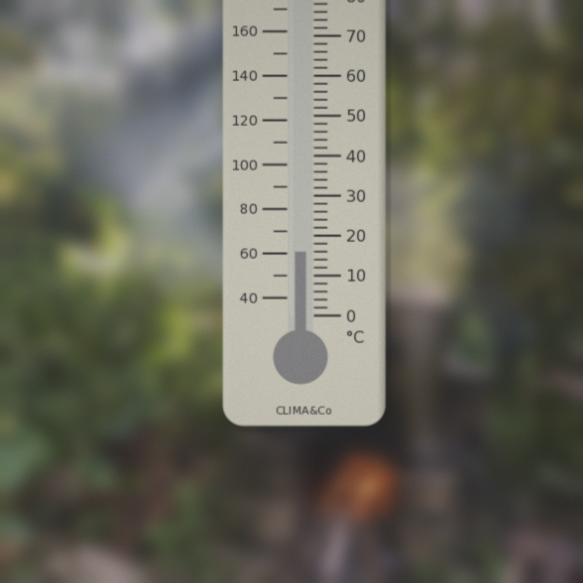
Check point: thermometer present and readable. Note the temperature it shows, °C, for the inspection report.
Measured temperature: 16 °C
